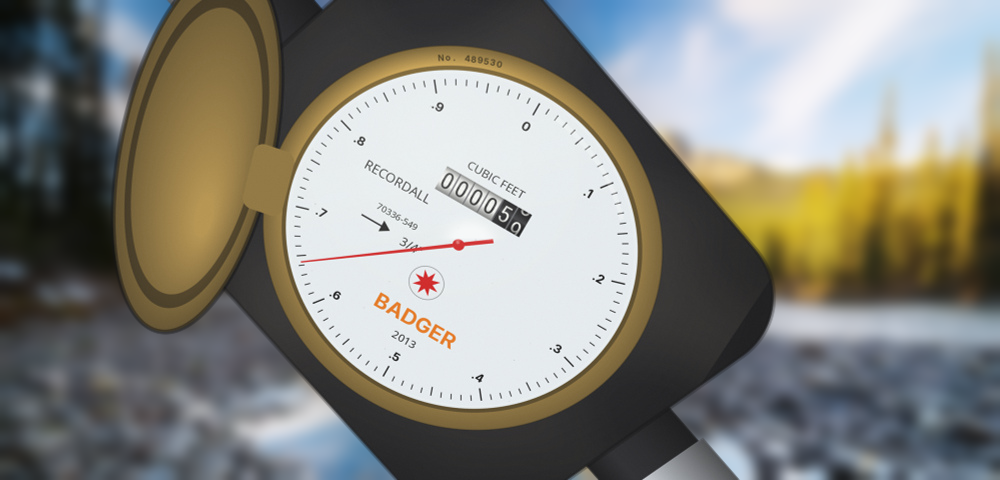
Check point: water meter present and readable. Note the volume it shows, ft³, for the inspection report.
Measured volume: 58.64 ft³
